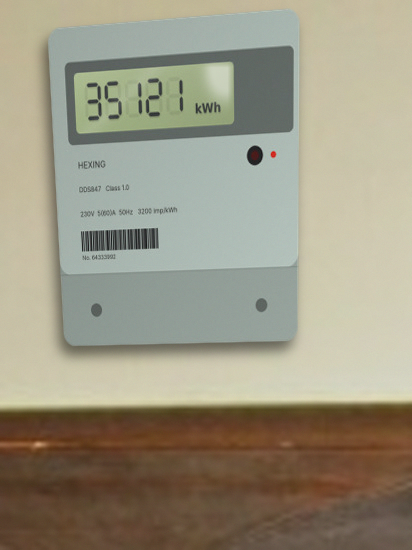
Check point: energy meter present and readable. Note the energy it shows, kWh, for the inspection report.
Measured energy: 35121 kWh
